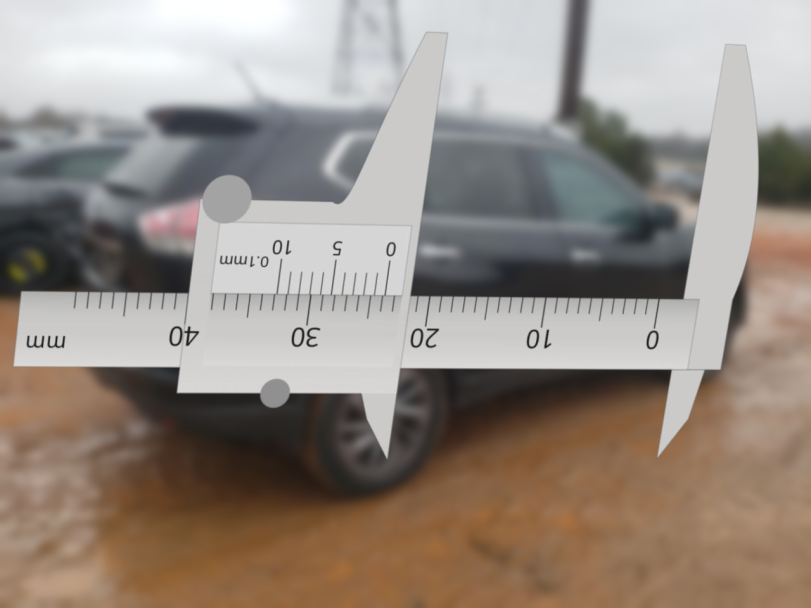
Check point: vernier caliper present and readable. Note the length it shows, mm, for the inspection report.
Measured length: 23.8 mm
